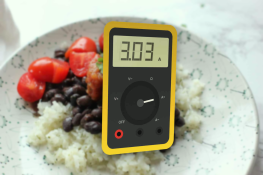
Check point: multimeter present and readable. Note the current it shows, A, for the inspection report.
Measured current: 3.03 A
